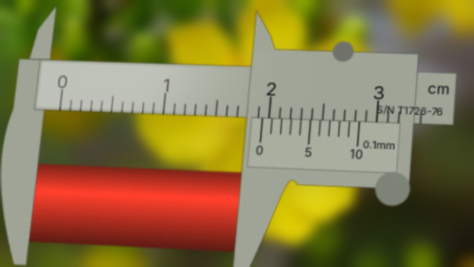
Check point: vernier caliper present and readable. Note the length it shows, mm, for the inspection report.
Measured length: 19.4 mm
